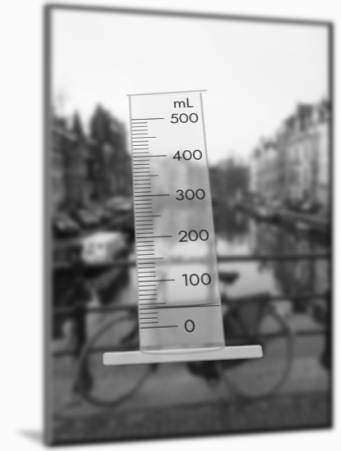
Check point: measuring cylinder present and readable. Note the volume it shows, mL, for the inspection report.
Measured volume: 40 mL
